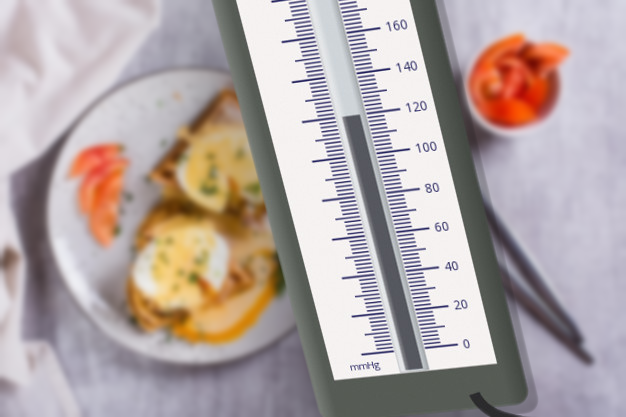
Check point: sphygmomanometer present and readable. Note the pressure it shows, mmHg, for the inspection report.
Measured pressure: 120 mmHg
